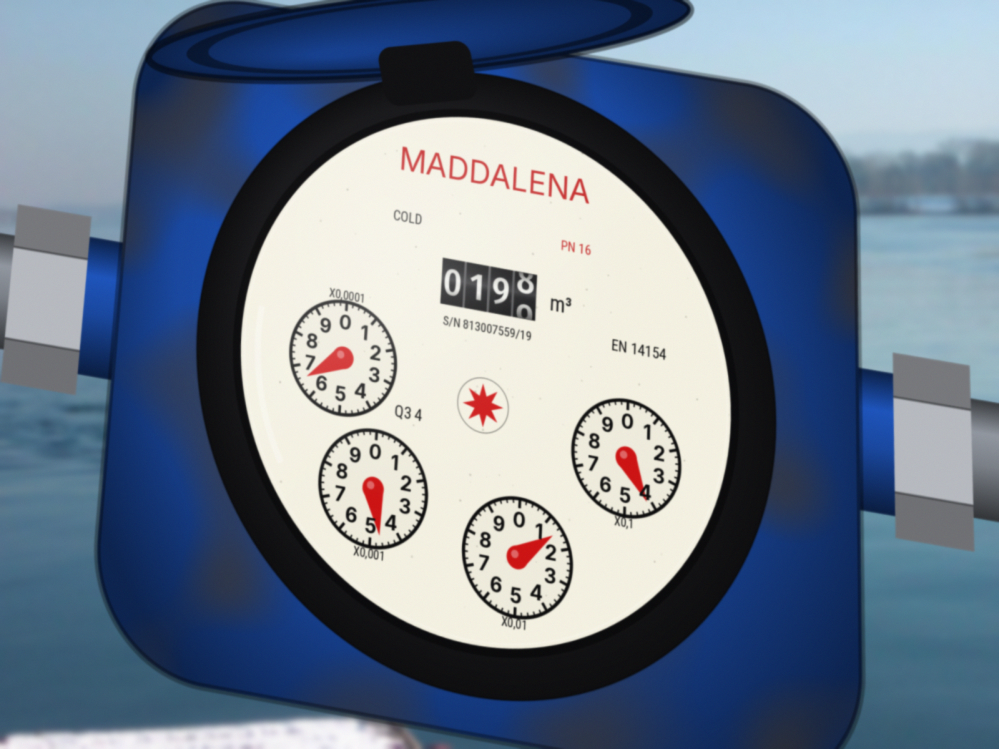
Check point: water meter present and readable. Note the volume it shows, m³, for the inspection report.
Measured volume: 198.4146 m³
